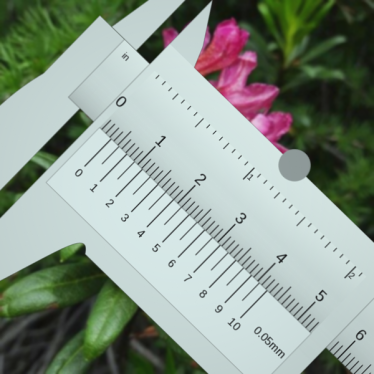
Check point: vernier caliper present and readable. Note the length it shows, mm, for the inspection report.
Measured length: 3.4 mm
